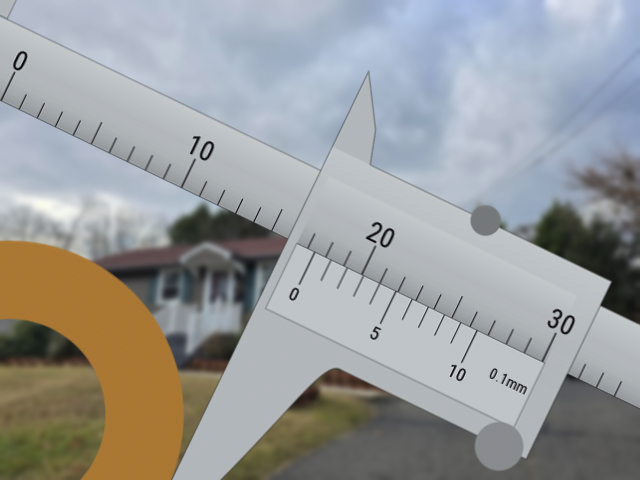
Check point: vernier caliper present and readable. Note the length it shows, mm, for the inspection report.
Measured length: 17.4 mm
